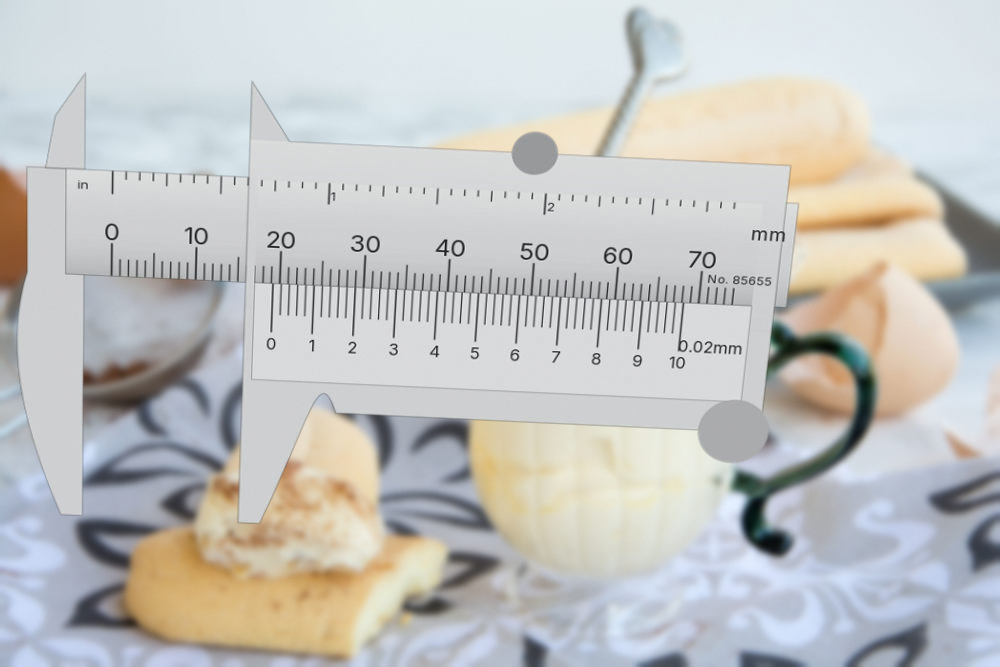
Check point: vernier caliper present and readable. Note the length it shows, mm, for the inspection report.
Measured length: 19.2 mm
